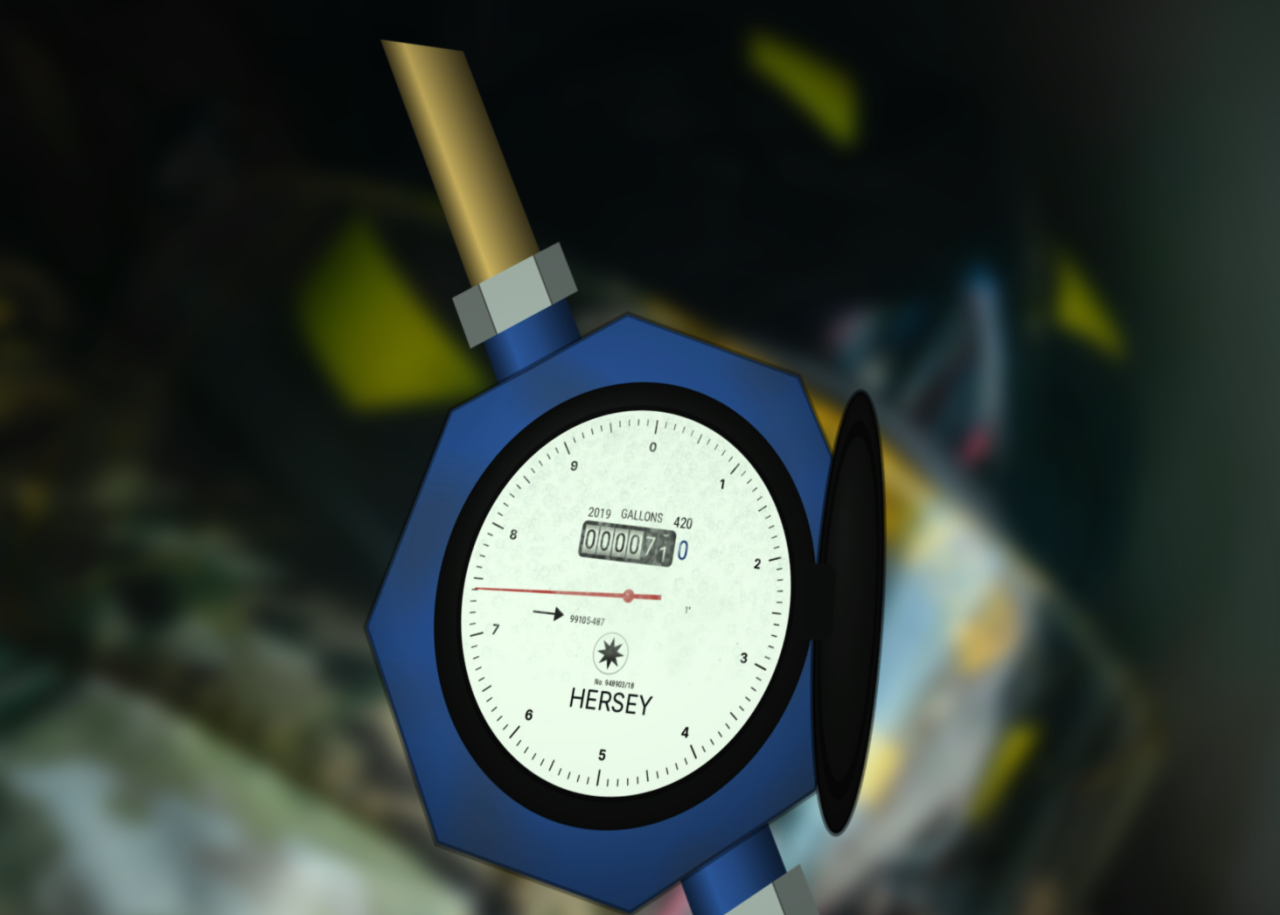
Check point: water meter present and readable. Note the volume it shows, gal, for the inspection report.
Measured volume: 707.4 gal
